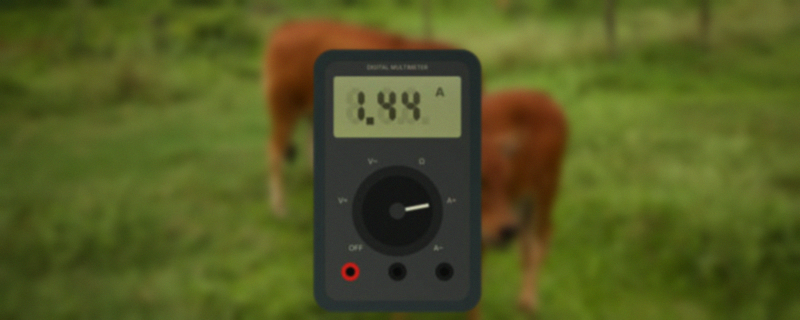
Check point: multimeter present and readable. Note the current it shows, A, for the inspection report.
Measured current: 1.44 A
